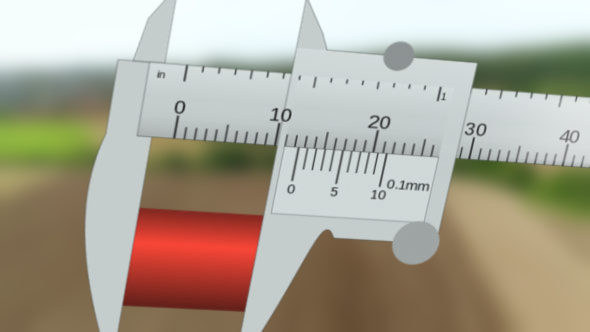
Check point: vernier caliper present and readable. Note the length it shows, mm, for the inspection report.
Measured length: 12.4 mm
